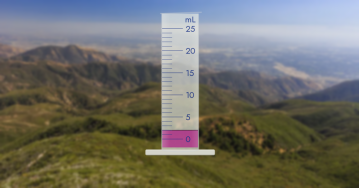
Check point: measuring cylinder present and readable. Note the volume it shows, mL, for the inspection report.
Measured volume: 2 mL
